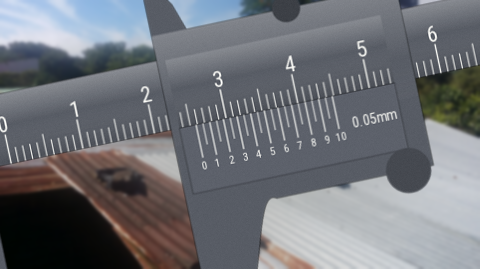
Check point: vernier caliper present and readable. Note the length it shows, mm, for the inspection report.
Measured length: 25.8 mm
